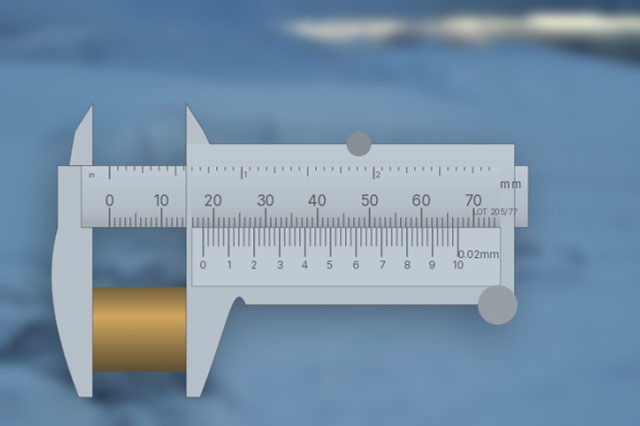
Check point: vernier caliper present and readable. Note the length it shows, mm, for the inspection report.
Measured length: 18.0 mm
